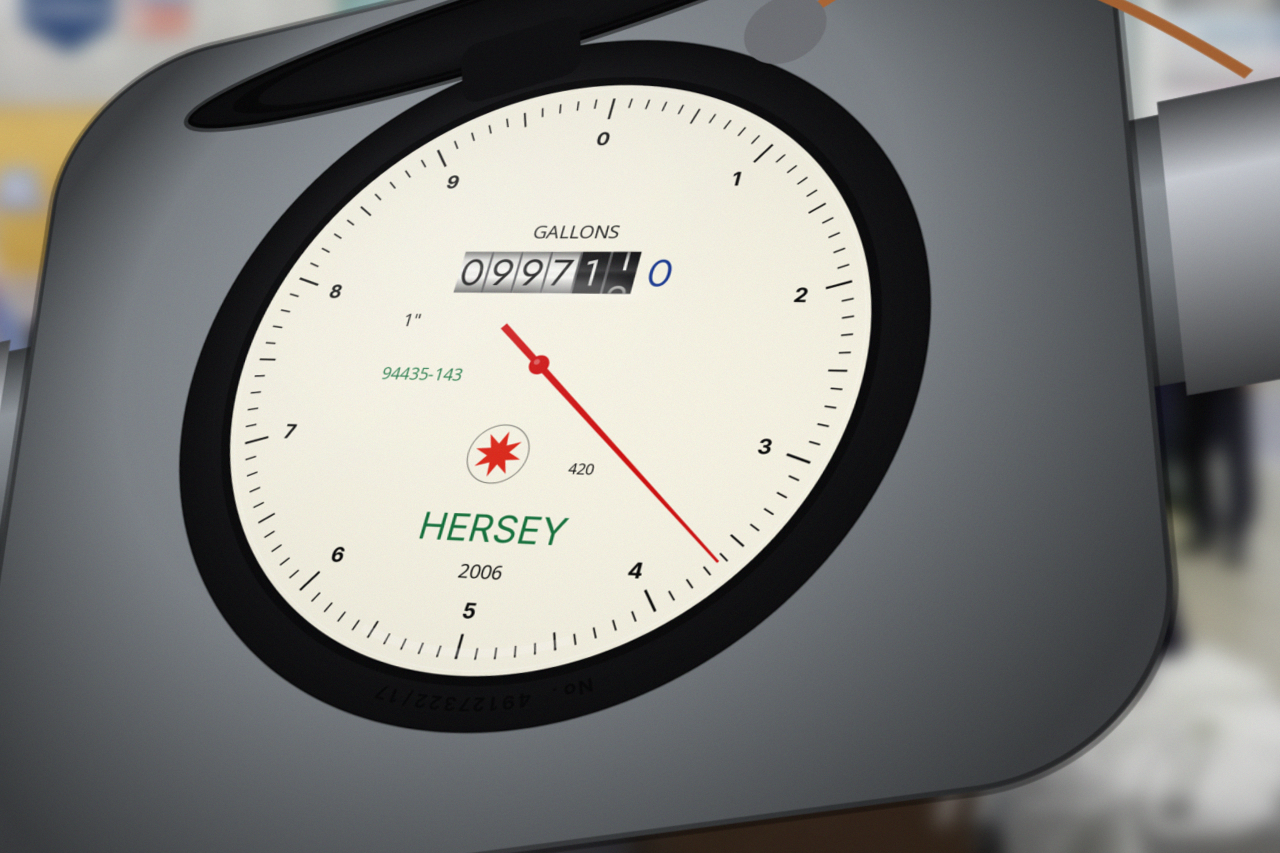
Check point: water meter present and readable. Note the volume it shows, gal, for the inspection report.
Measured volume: 997113.6 gal
